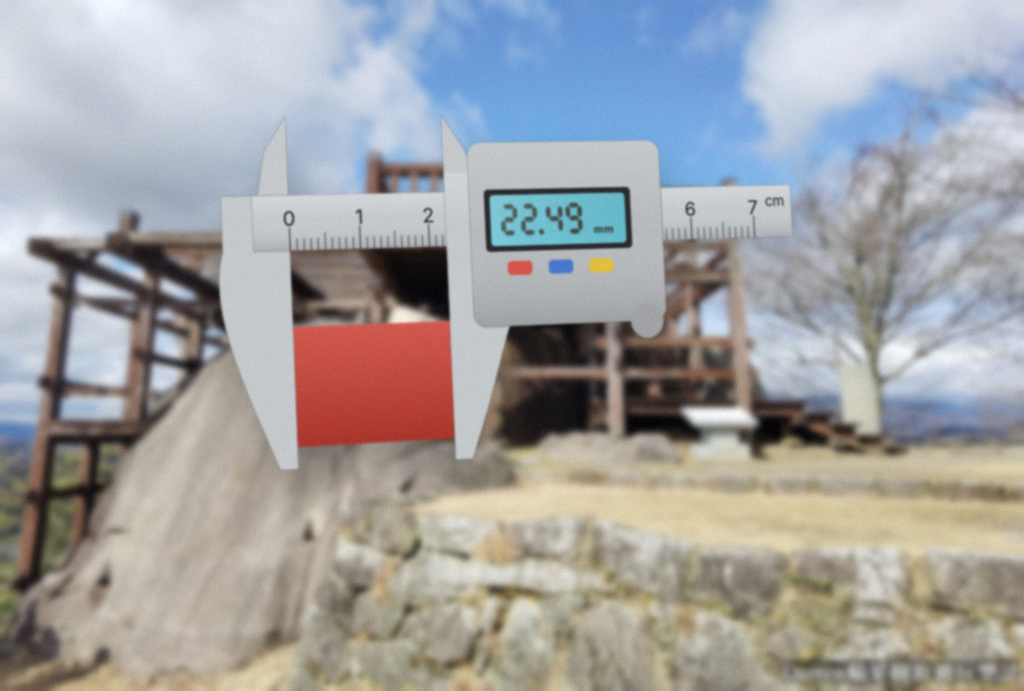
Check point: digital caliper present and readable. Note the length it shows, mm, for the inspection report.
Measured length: 22.49 mm
